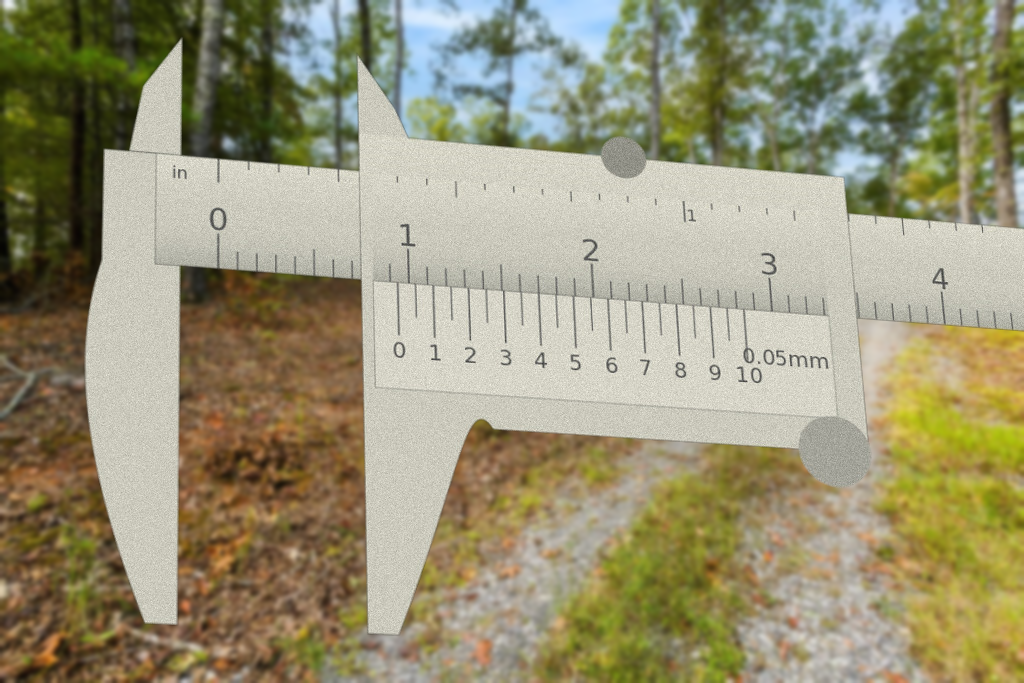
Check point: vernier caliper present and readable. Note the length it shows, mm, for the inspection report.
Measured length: 9.4 mm
